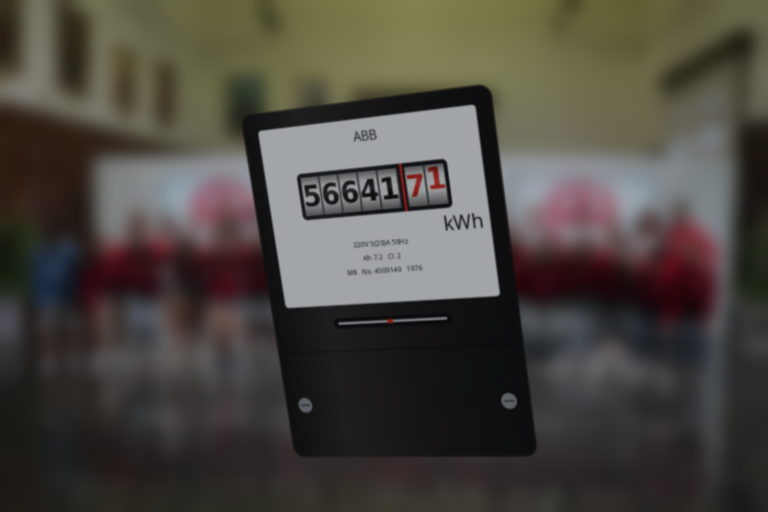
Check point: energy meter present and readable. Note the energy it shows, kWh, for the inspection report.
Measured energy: 56641.71 kWh
